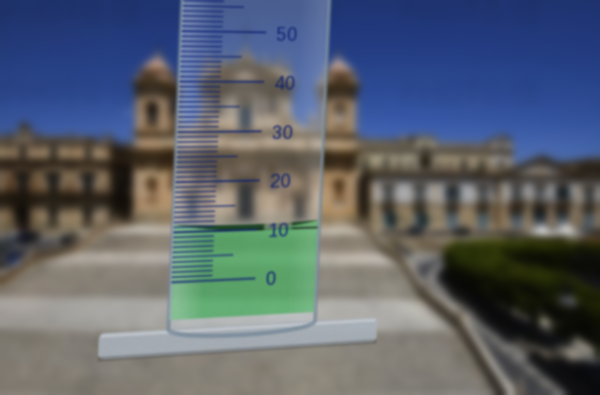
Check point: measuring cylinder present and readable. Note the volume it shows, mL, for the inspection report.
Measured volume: 10 mL
